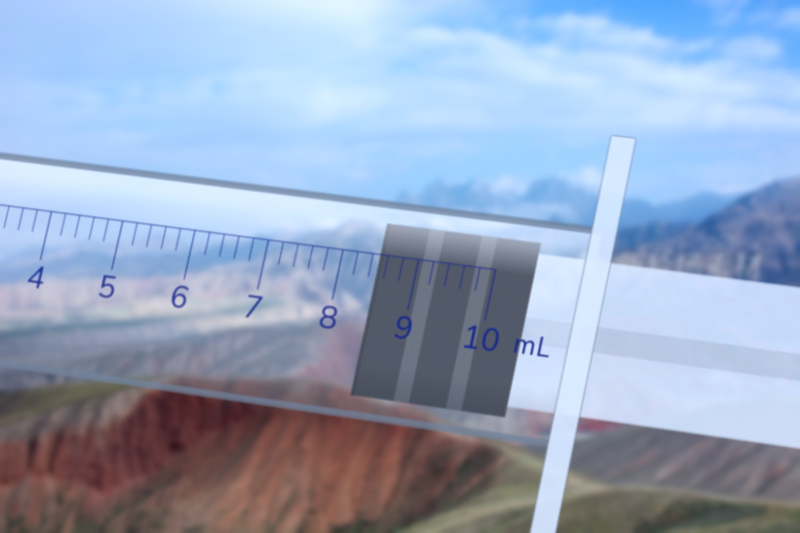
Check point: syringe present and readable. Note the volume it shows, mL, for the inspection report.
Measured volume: 8.5 mL
